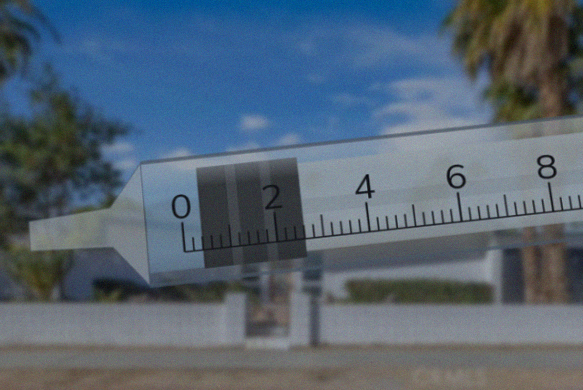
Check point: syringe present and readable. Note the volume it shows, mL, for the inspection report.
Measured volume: 0.4 mL
